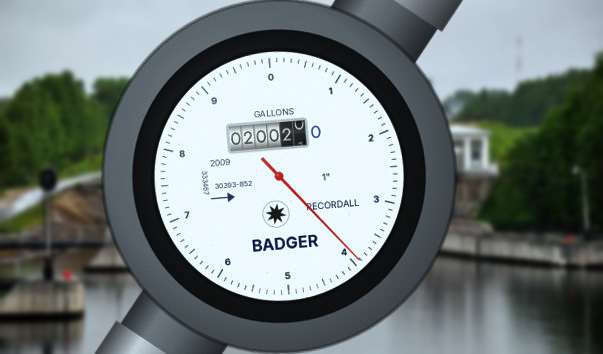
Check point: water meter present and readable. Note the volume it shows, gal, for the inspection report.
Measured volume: 200203.9 gal
